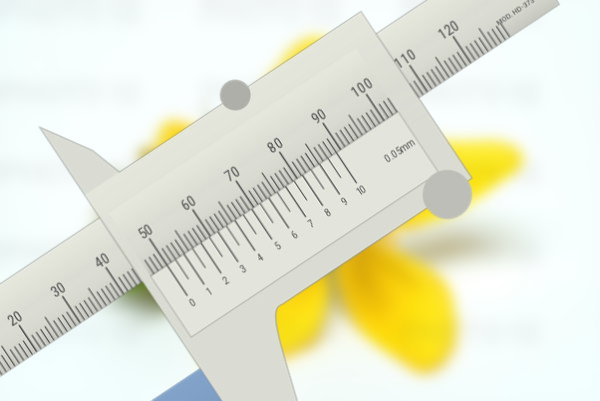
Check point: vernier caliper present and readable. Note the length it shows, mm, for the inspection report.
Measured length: 50.0 mm
